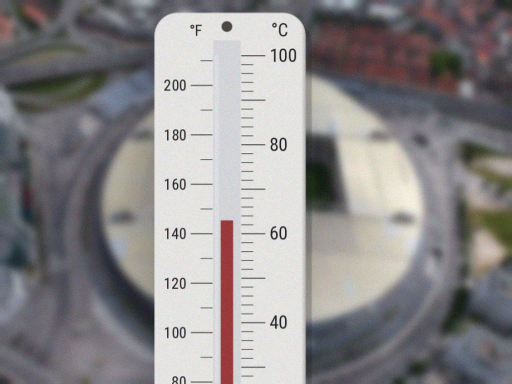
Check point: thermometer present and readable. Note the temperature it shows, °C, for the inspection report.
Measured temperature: 63 °C
